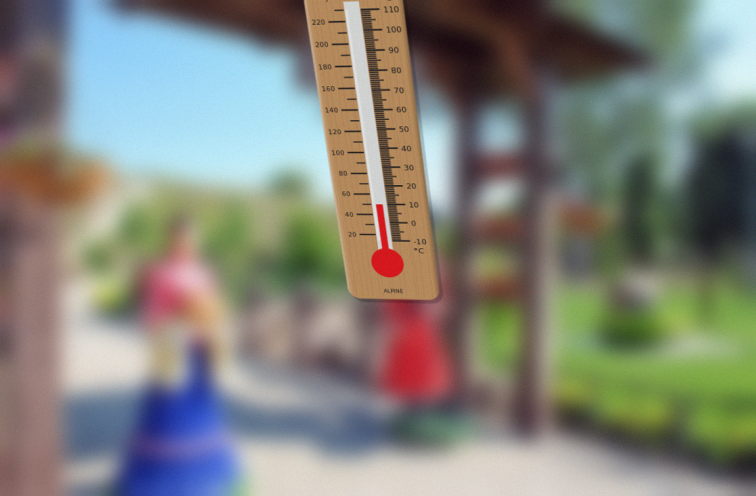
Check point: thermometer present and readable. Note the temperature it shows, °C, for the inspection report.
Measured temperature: 10 °C
